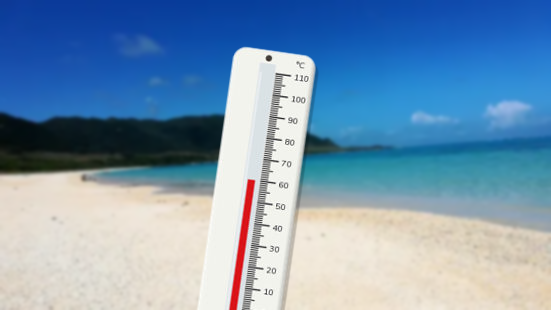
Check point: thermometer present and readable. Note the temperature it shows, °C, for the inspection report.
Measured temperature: 60 °C
